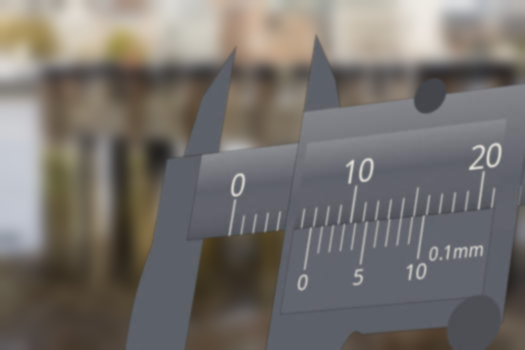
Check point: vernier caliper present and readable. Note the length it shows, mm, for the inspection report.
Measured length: 6.8 mm
